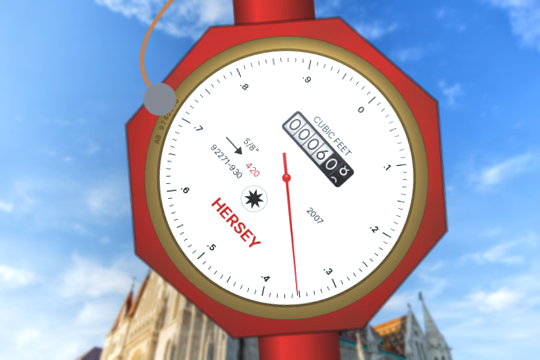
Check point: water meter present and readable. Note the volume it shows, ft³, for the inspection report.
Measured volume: 608.35 ft³
